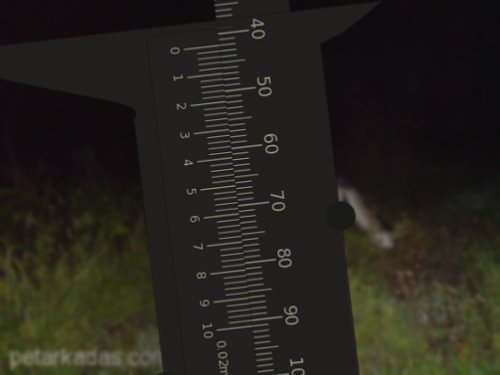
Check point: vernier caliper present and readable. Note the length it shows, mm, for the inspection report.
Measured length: 42.0 mm
